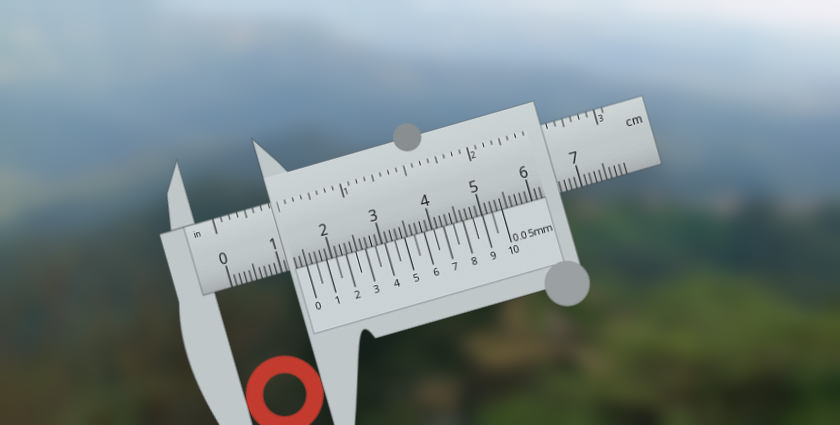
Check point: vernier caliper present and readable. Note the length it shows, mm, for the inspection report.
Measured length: 15.0 mm
